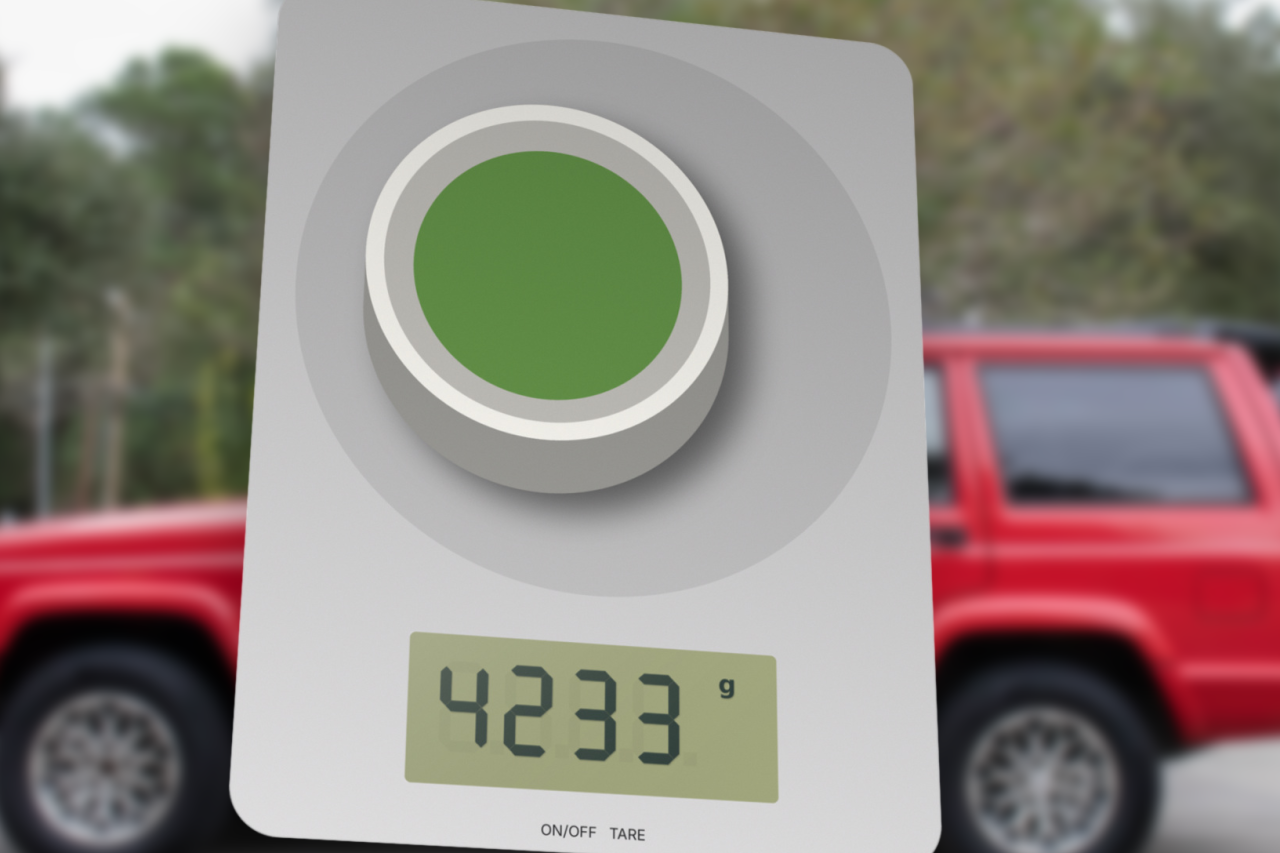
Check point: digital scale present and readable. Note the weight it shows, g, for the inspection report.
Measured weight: 4233 g
